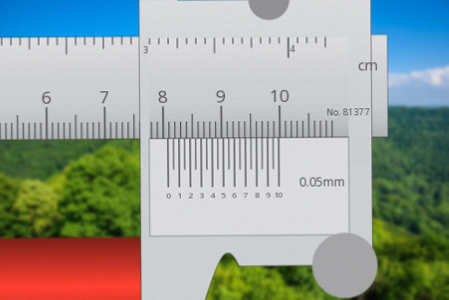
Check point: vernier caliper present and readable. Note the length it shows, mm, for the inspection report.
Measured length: 80.8 mm
